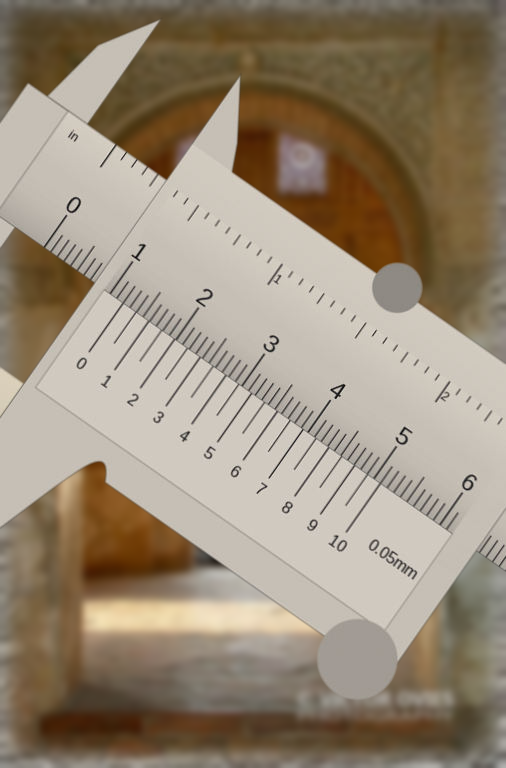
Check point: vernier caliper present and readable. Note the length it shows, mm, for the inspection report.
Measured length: 12.0 mm
